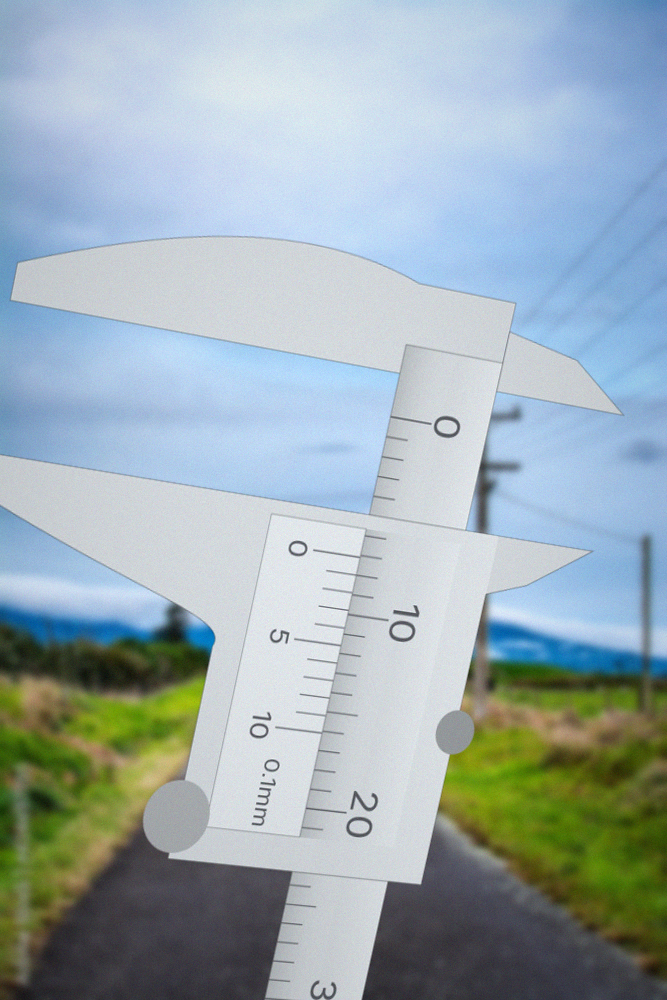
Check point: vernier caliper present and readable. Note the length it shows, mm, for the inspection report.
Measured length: 7.1 mm
